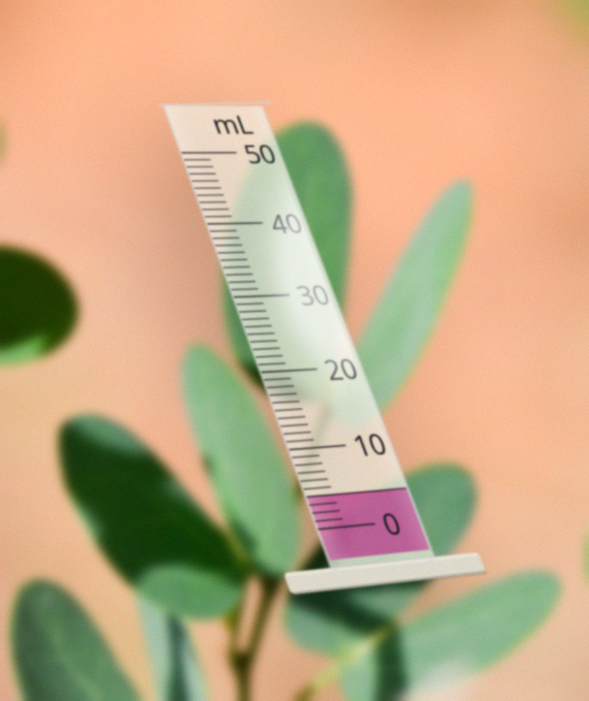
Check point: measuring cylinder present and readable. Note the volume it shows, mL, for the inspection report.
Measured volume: 4 mL
